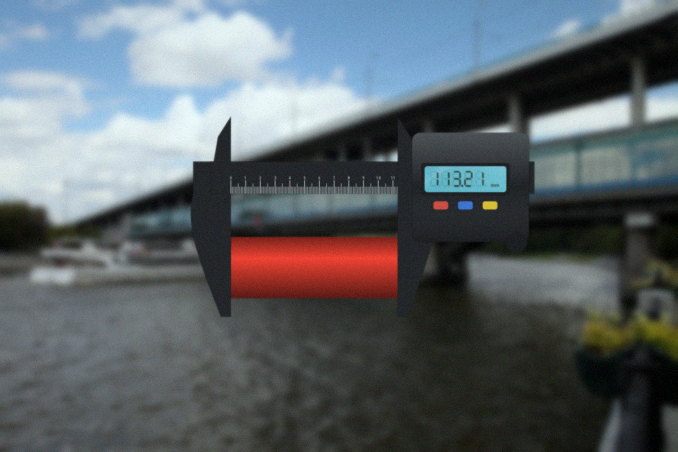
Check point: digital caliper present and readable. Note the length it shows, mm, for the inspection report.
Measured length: 113.21 mm
